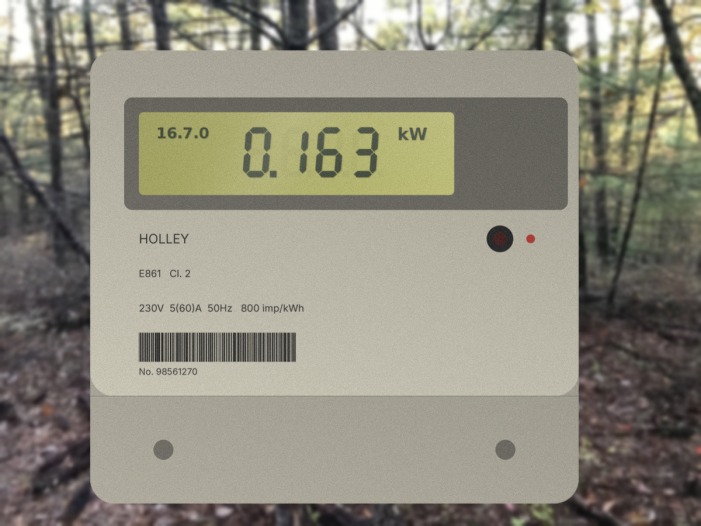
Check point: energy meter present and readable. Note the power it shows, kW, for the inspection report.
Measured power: 0.163 kW
